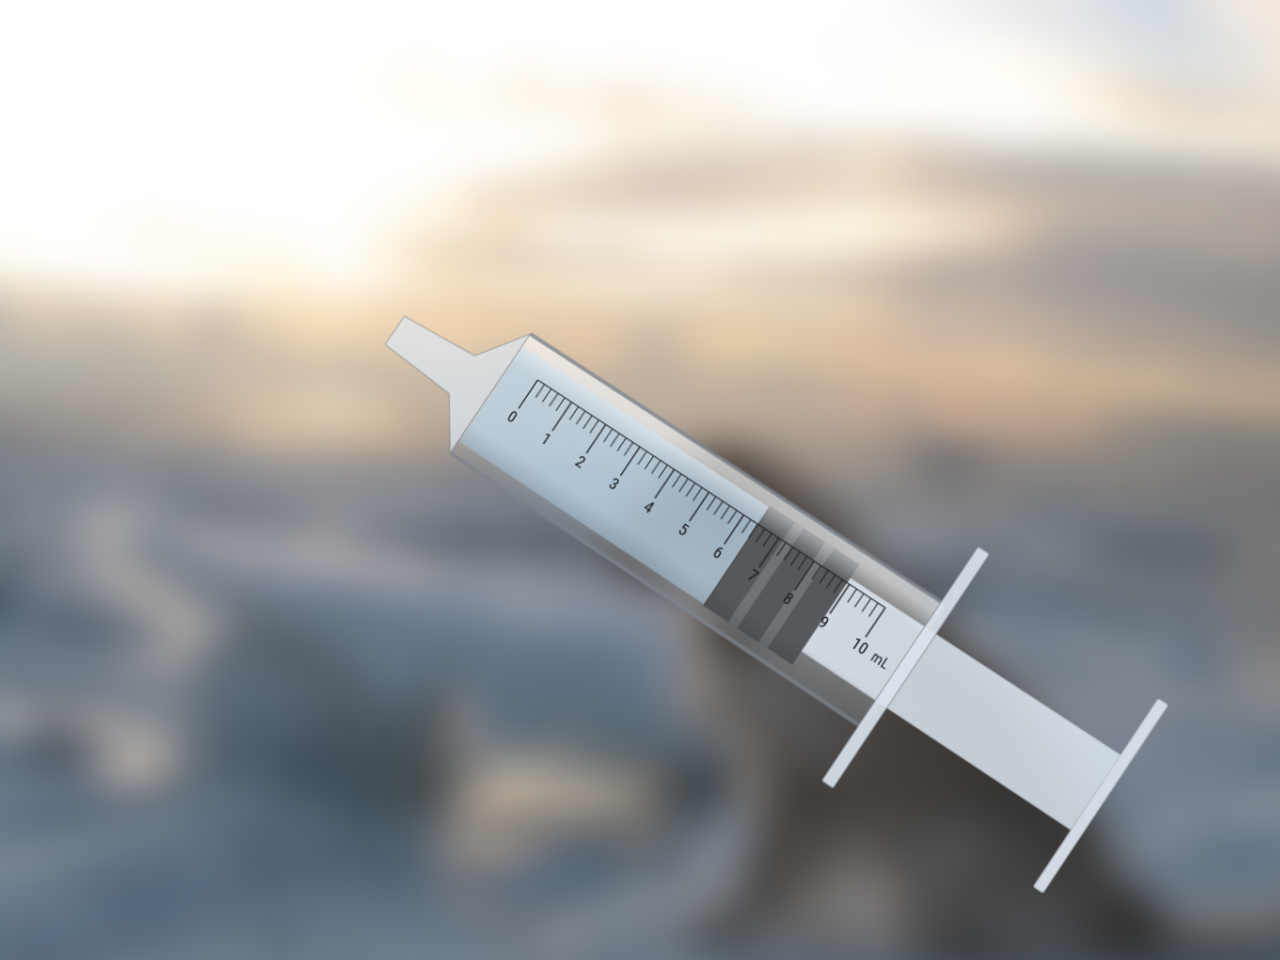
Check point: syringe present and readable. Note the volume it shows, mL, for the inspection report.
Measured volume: 6.4 mL
